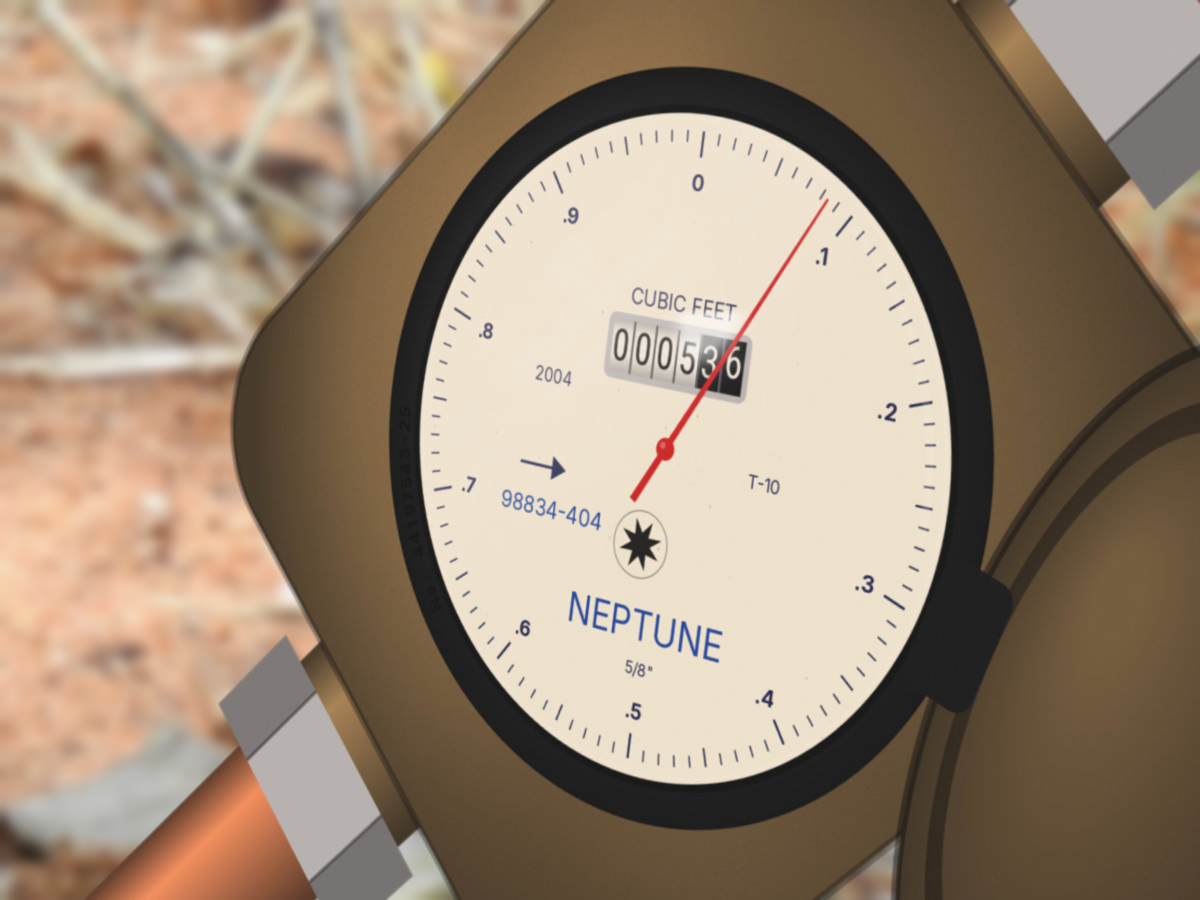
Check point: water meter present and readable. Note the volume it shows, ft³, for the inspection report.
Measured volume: 536.08 ft³
